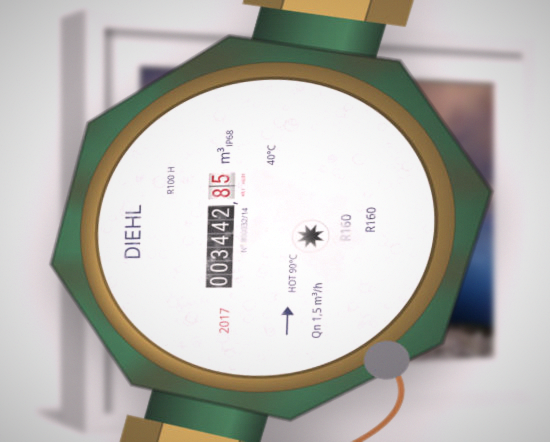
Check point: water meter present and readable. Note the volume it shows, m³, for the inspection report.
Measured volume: 3442.85 m³
